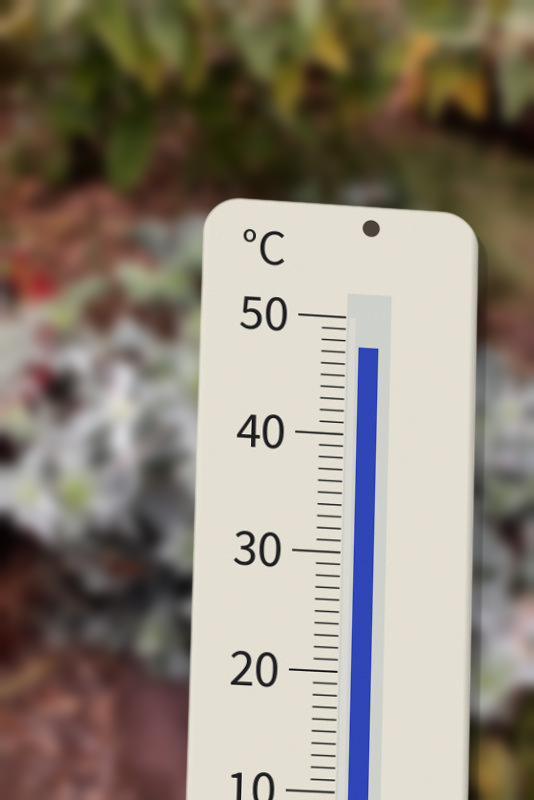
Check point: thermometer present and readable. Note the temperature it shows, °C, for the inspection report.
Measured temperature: 47.5 °C
